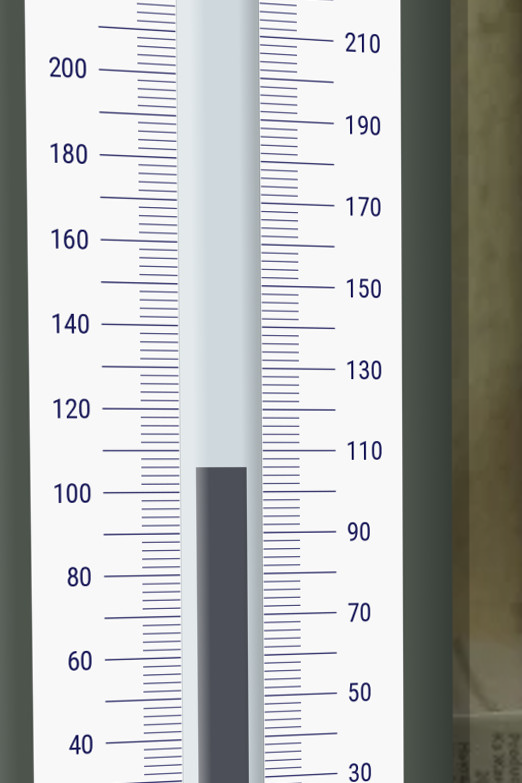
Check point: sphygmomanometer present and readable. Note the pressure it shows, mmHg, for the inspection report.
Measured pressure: 106 mmHg
